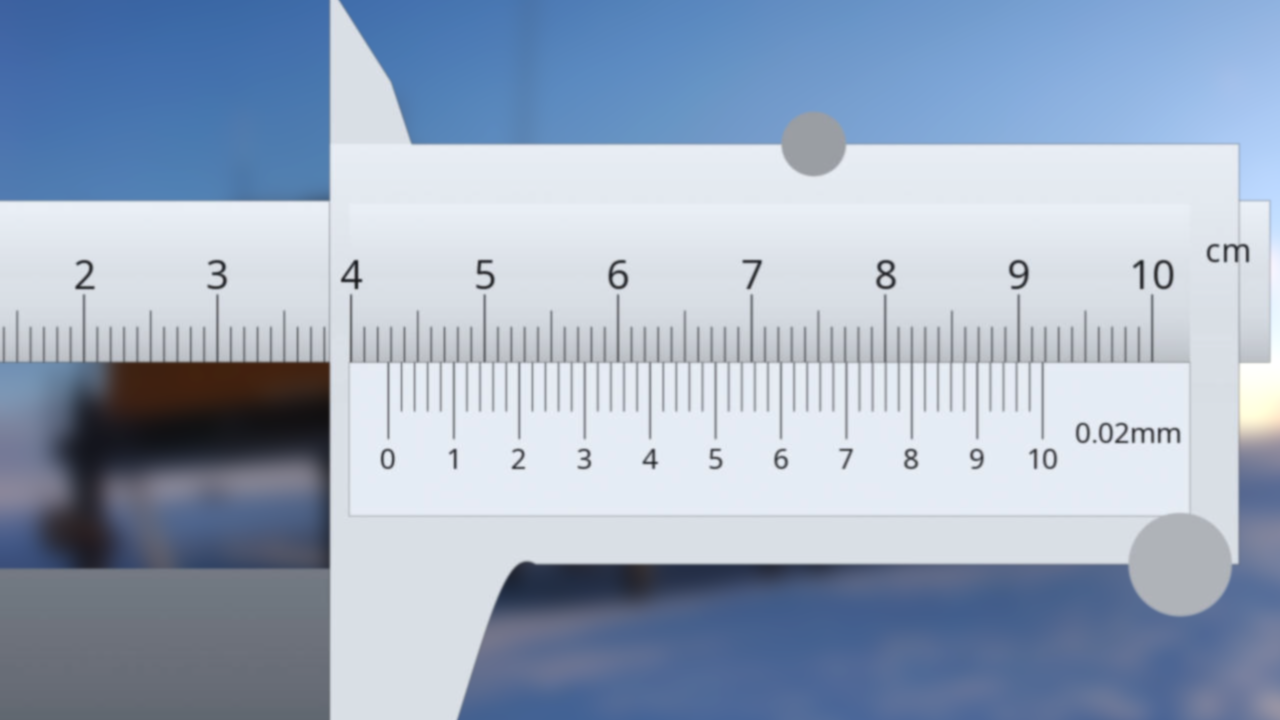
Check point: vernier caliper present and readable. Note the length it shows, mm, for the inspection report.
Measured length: 42.8 mm
